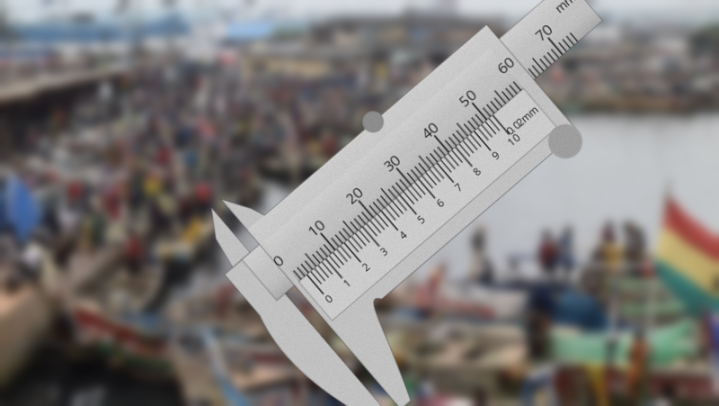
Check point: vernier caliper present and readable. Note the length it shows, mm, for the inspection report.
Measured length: 2.5 mm
